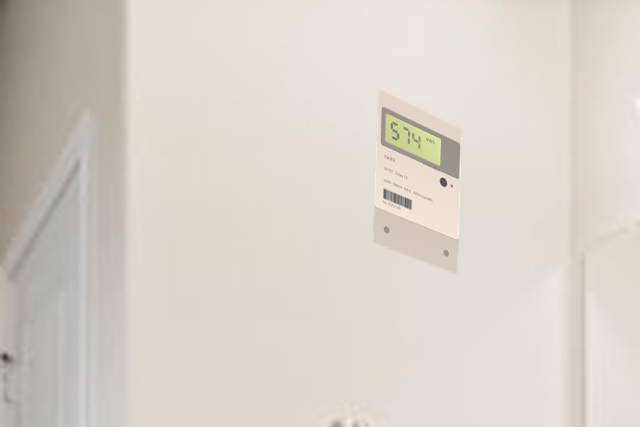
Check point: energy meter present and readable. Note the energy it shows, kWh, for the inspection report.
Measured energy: 574 kWh
